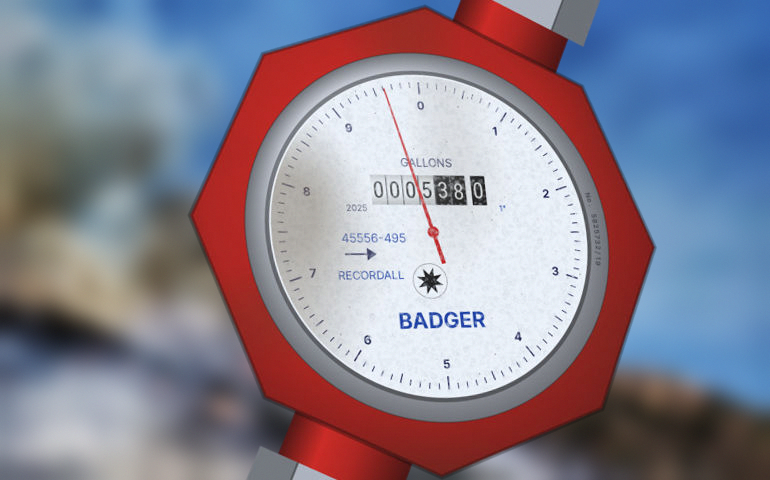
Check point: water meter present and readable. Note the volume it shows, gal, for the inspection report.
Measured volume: 5379.6 gal
